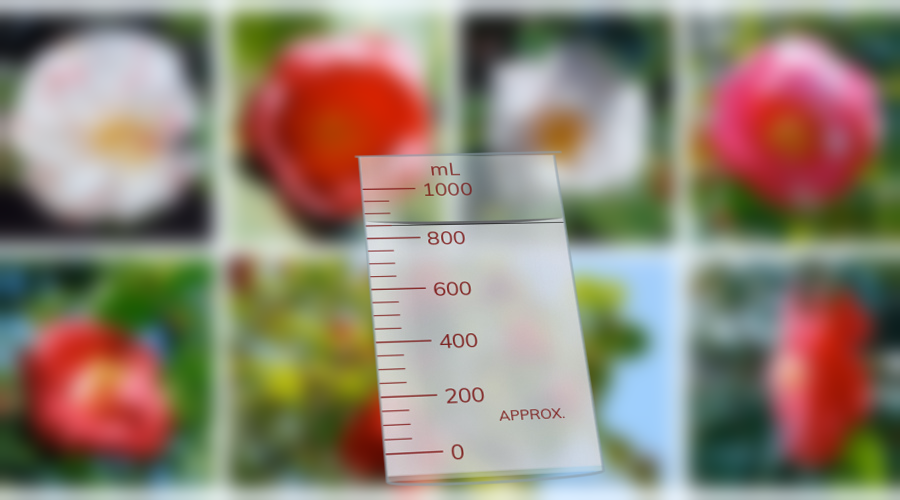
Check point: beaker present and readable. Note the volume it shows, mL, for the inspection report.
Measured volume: 850 mL
